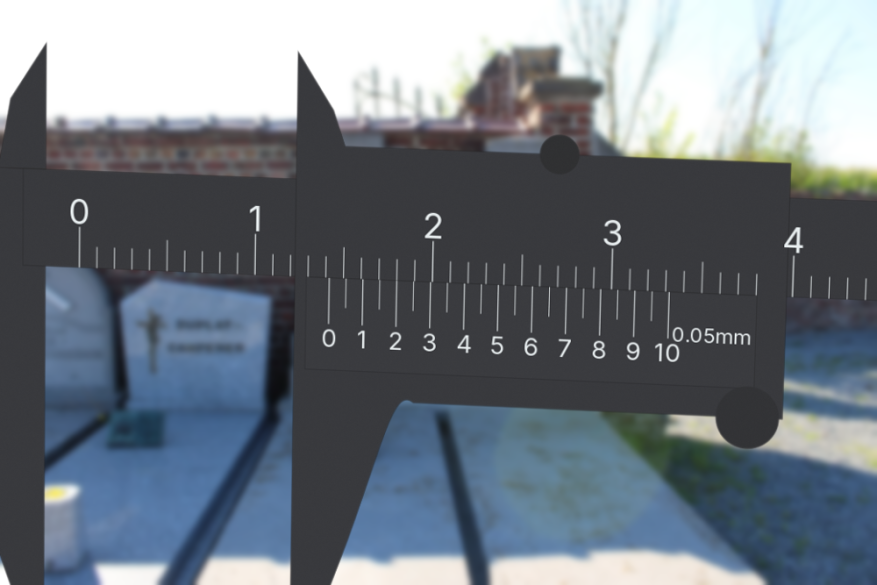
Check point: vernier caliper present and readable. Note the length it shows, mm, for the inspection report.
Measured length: 14.2 mm
